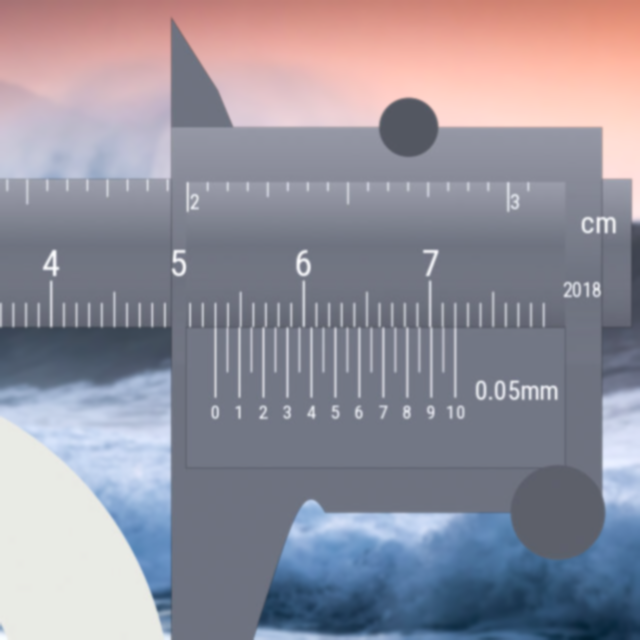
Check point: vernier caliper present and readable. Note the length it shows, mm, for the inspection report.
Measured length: 53.0 mm
